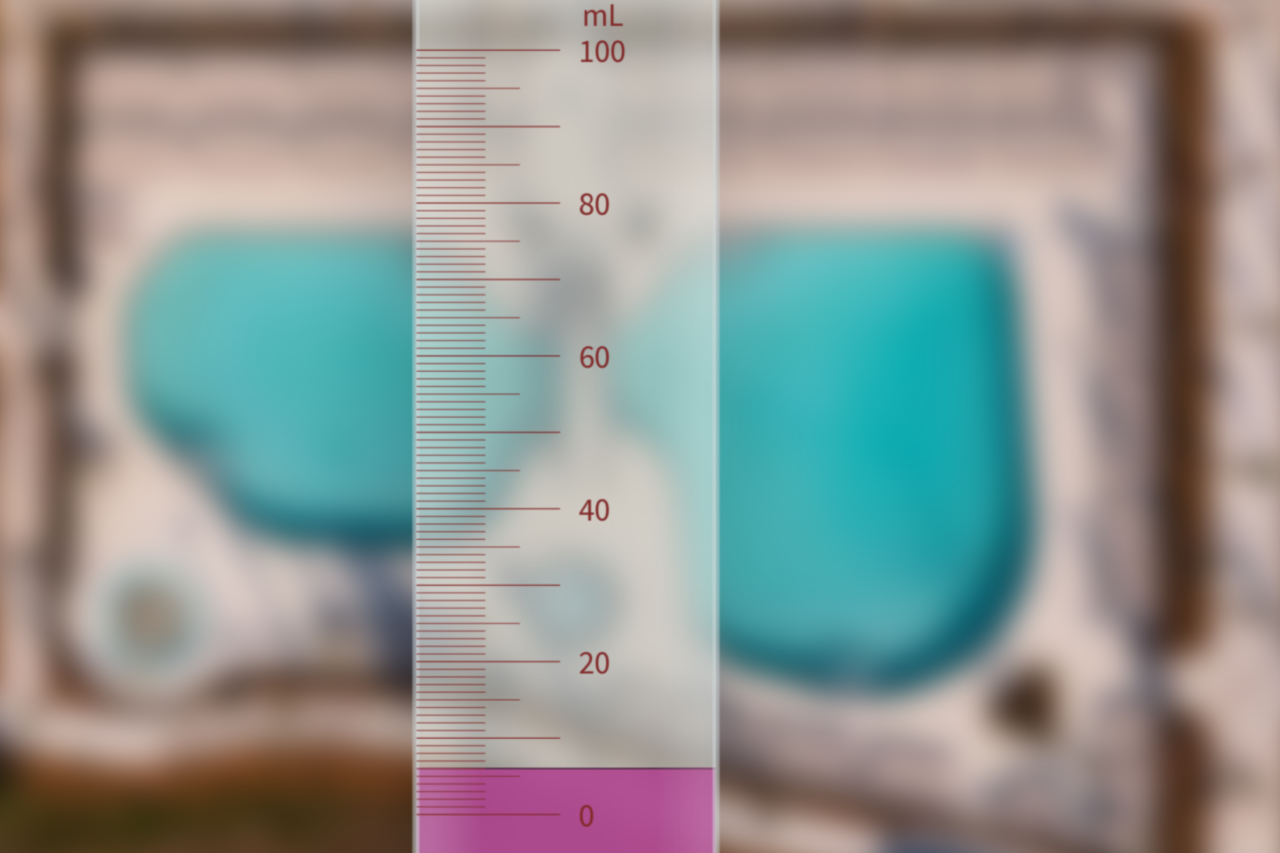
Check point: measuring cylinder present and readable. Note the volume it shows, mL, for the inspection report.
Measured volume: 6 mL
